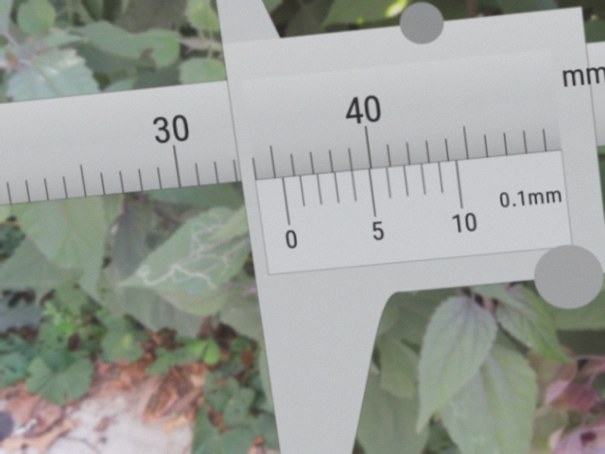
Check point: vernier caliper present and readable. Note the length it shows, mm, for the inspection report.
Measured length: 35.4 mm
